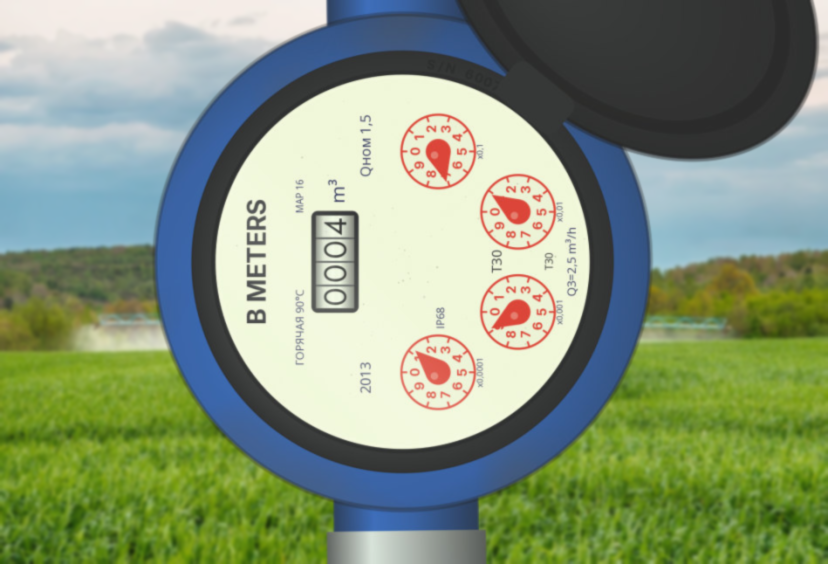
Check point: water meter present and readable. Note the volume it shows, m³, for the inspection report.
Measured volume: 4.7091 m³
